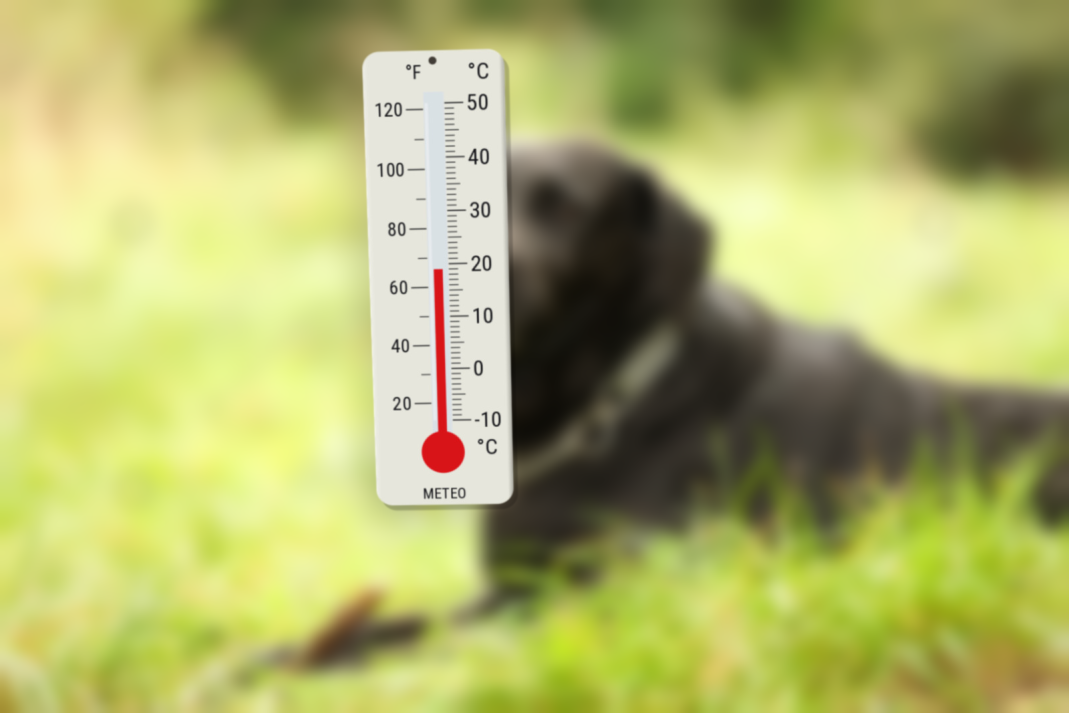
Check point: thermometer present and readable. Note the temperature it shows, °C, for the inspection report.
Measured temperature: 19 °C
